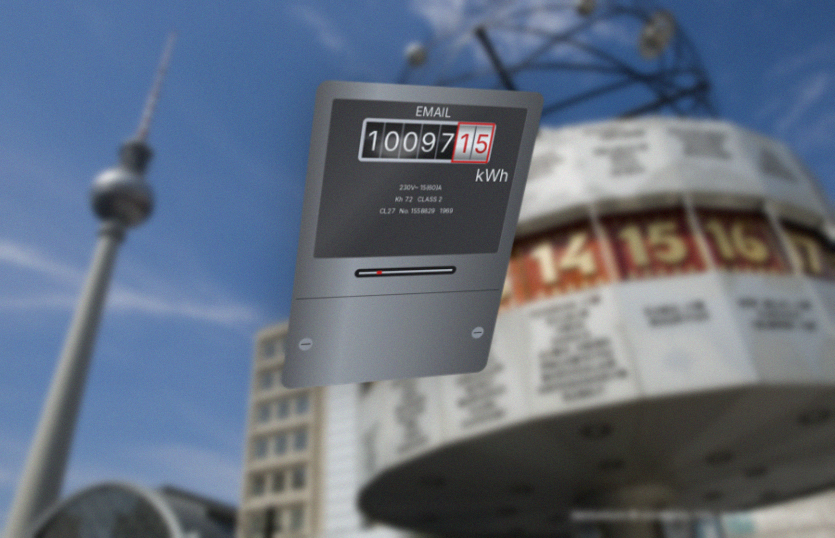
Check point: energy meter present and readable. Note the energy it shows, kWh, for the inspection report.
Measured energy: 10097.15 kWh
